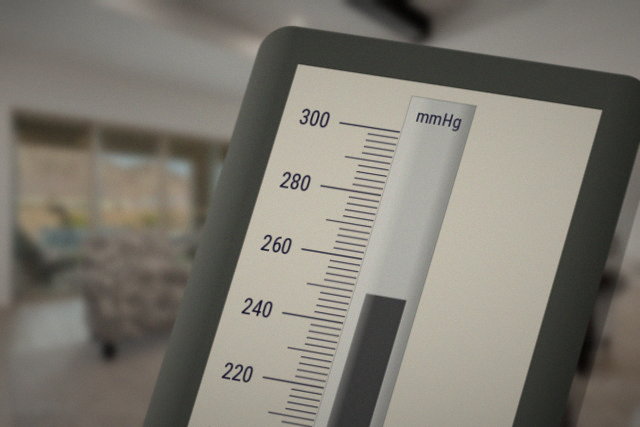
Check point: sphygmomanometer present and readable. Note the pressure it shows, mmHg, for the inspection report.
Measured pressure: 250 mmHg
